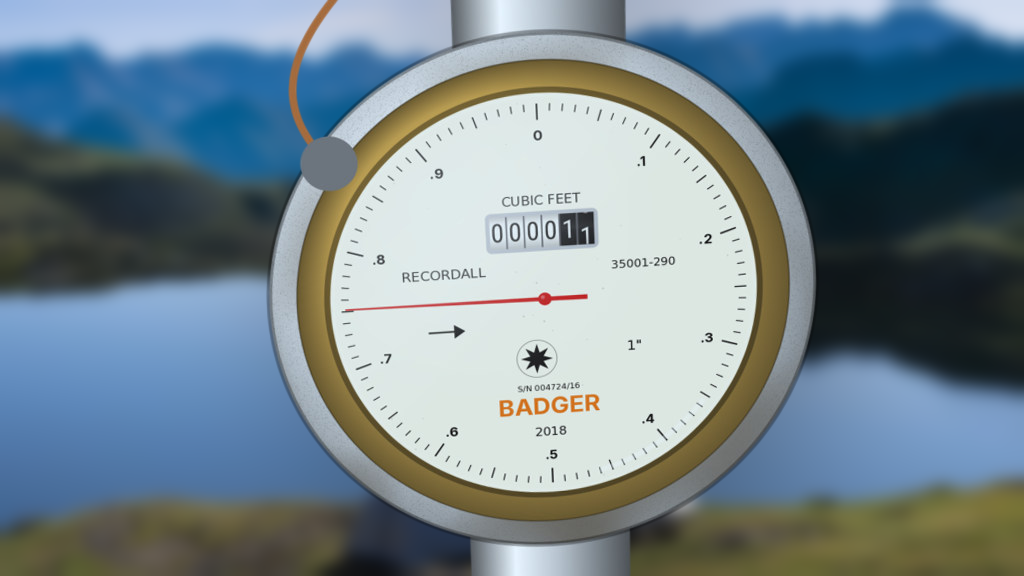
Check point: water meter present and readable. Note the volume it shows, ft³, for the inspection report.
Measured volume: 10.75 ft³
